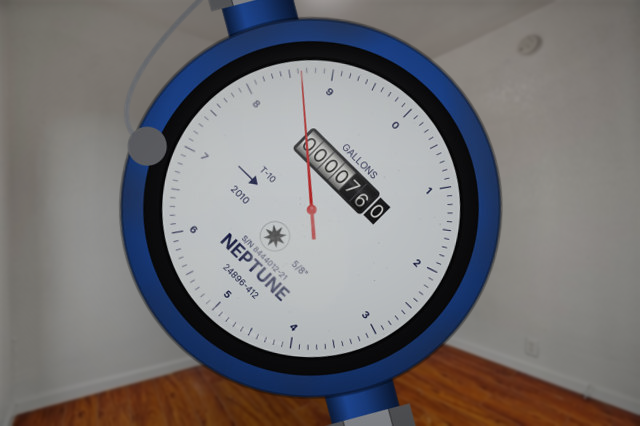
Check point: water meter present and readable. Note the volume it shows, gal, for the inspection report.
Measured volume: 758.6 gal
